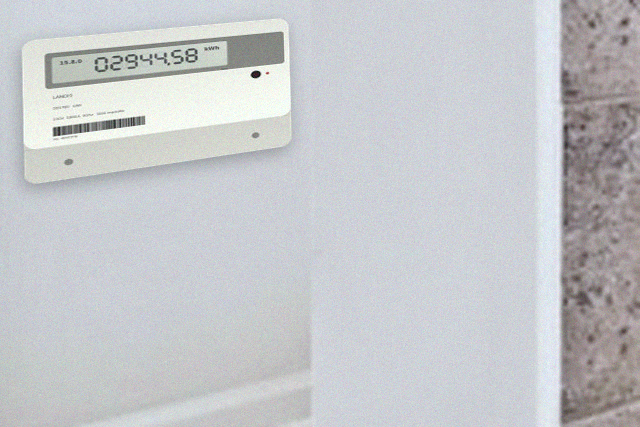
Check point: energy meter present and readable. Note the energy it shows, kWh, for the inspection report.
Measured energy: 2944.58 kWh
